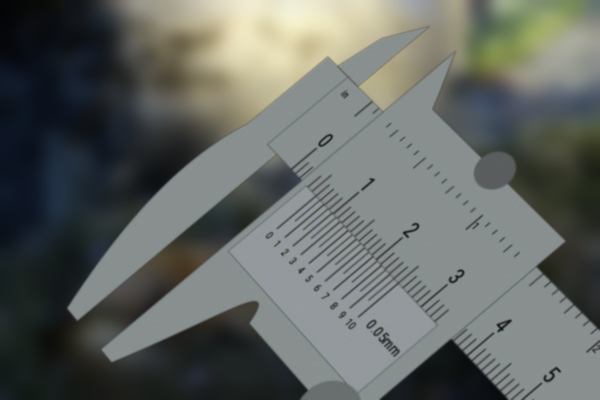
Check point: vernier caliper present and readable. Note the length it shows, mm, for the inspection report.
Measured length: 6.0 mm
